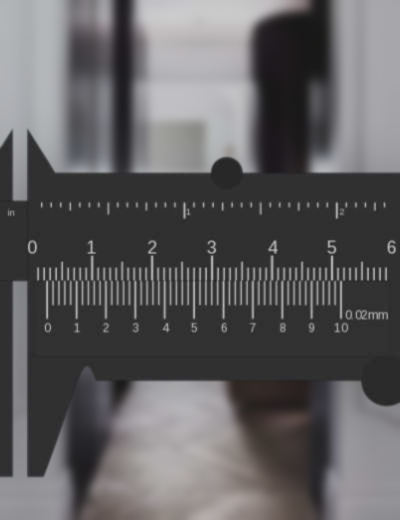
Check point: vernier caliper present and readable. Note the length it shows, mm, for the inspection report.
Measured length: 2.5 mm
